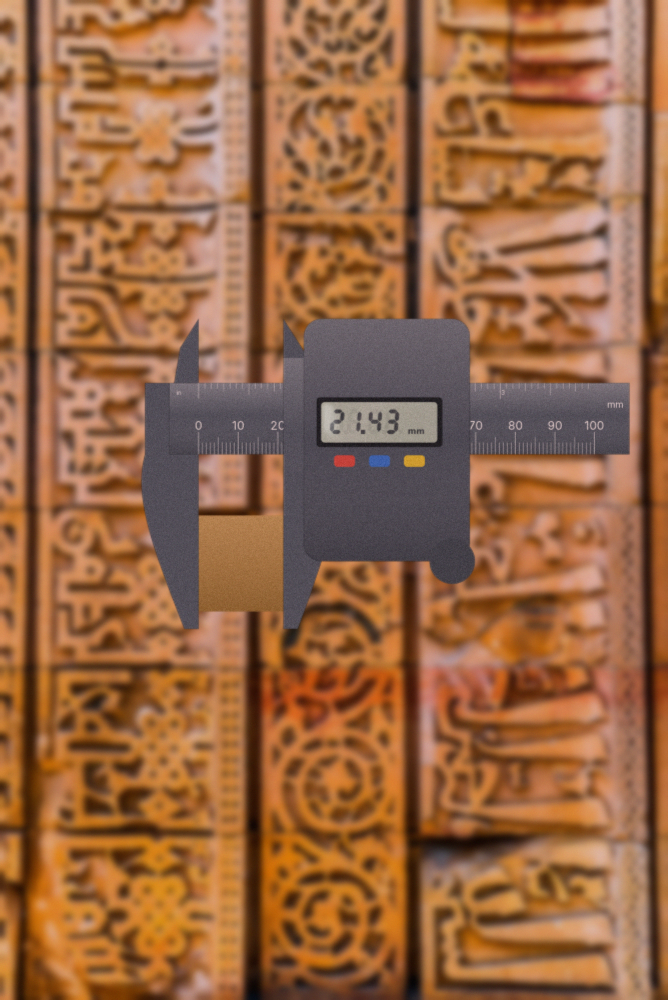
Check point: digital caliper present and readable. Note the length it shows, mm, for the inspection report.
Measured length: 21.43 mm
